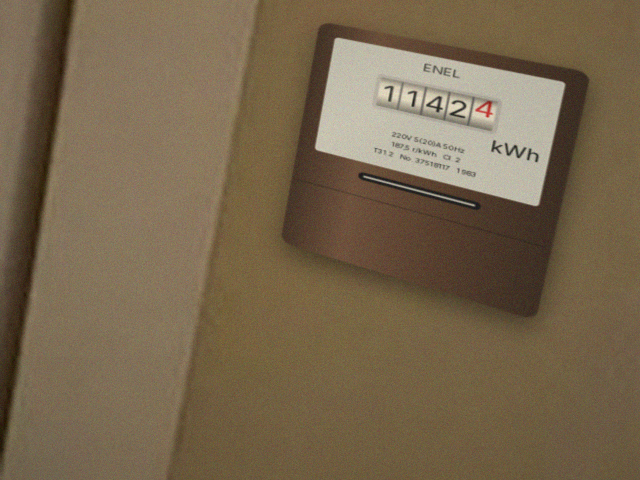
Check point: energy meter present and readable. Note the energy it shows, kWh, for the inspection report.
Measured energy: 1142.4 kWh
